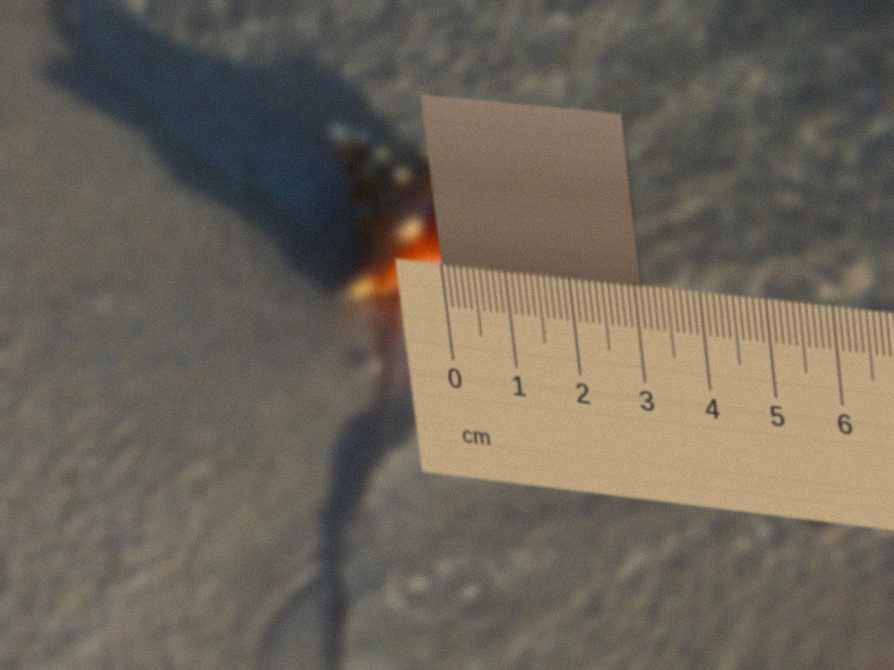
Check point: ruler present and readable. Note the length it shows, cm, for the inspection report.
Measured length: 3.1 cm
